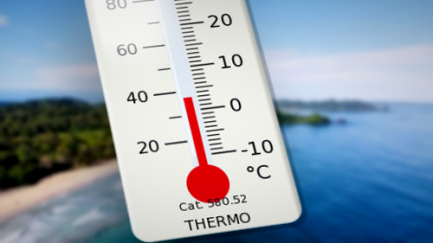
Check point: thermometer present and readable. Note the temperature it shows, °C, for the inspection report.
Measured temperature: 3 °C
